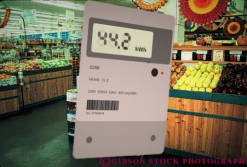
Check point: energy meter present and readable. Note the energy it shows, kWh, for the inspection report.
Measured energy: 44.2 kWh
